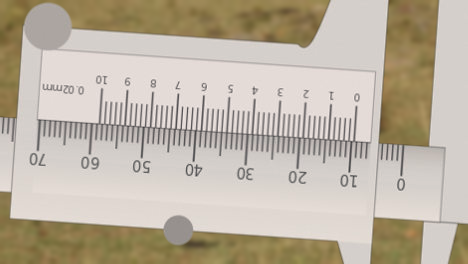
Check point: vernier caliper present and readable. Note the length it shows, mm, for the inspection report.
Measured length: 9.5 mm
